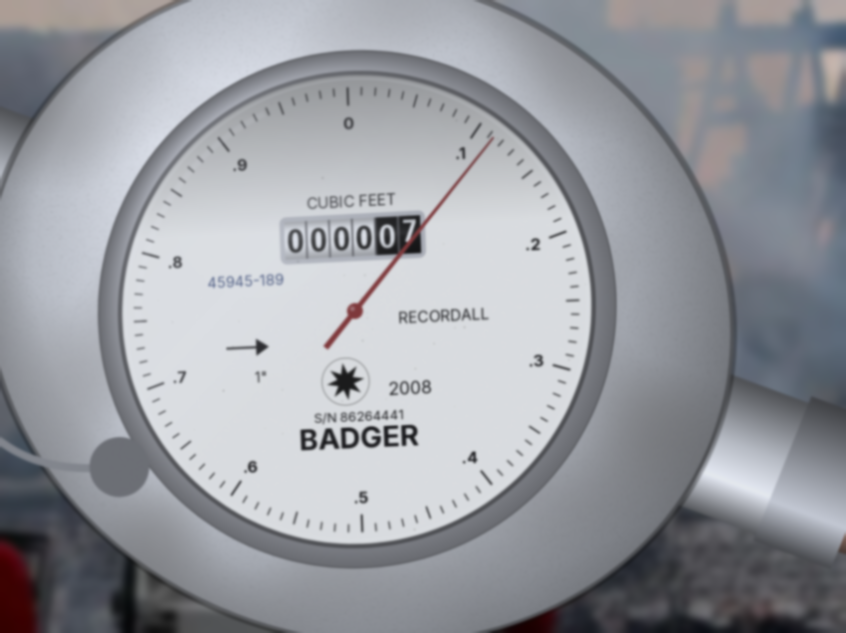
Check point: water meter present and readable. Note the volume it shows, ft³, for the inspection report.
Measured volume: 7.11 ft³
